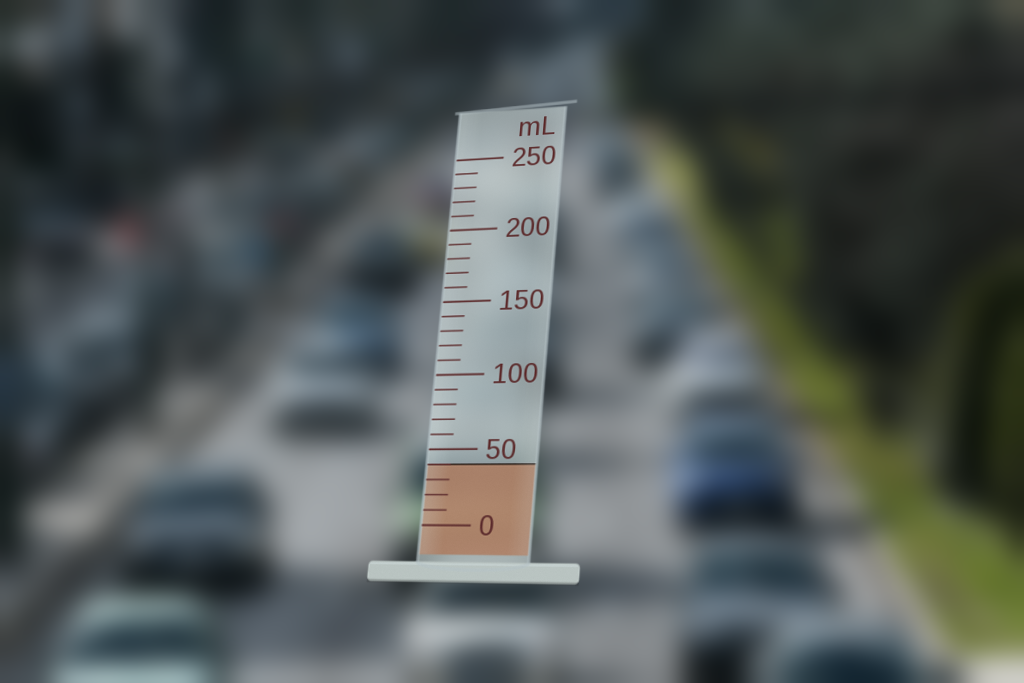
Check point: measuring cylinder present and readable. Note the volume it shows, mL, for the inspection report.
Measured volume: 40 mL
